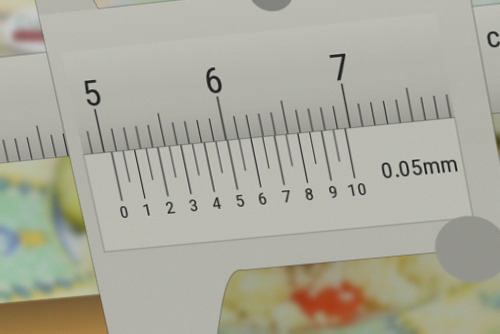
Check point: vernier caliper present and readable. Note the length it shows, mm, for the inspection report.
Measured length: 50.6 mm
